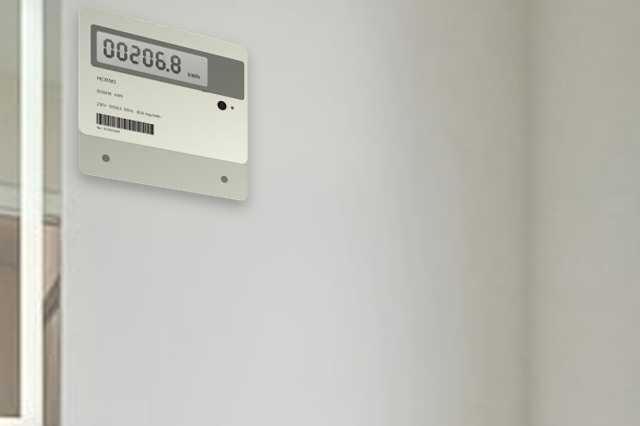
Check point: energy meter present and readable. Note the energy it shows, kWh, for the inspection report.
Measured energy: 206.8 kWh
